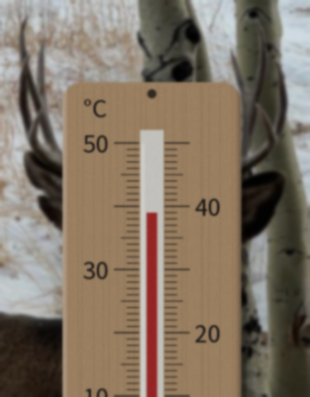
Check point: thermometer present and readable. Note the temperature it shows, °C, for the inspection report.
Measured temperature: 39 °C
